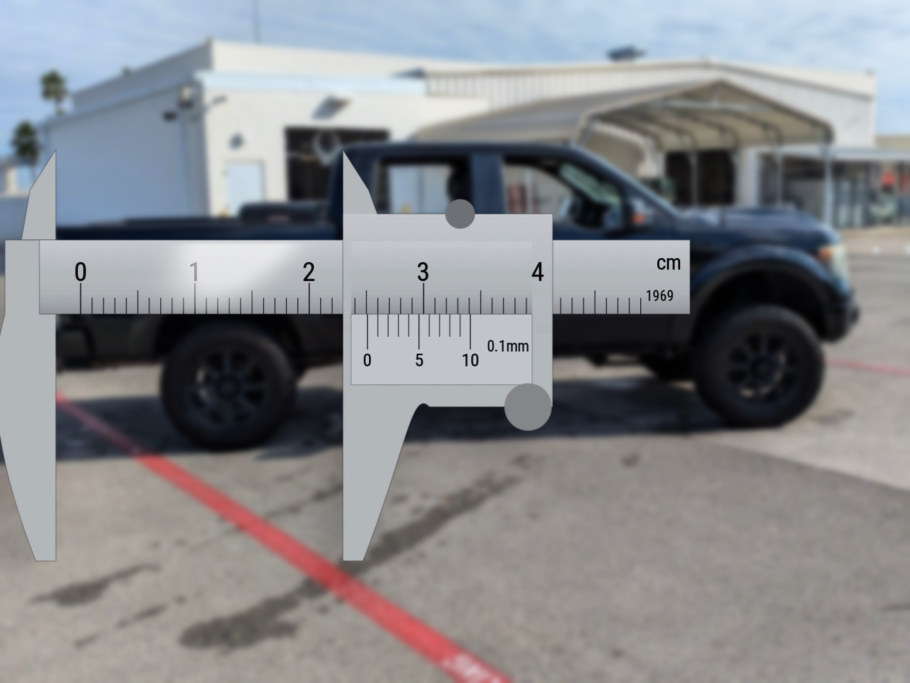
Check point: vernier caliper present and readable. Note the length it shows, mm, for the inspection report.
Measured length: 25.1 mm
